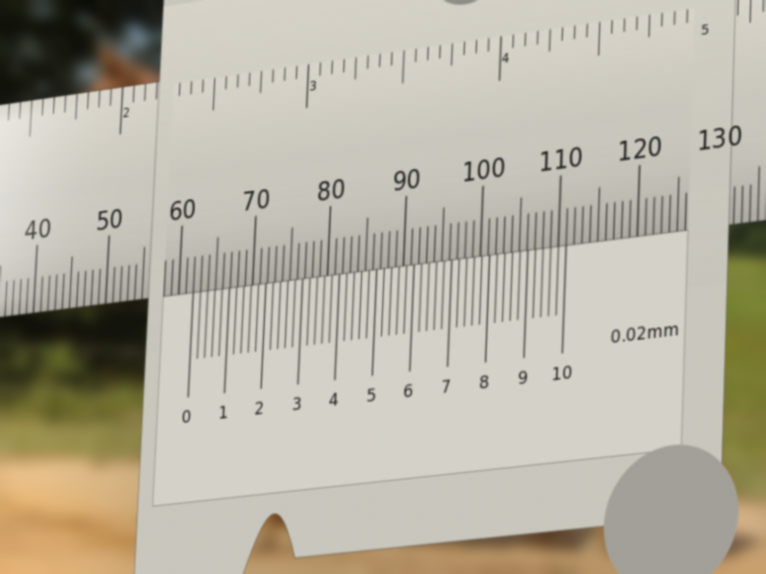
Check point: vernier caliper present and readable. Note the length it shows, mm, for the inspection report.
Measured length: 62.0 mm
